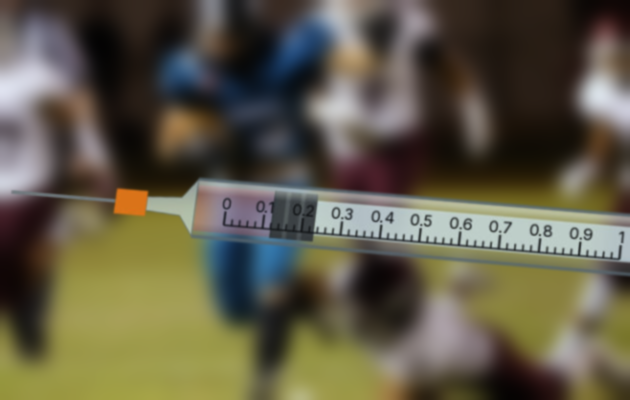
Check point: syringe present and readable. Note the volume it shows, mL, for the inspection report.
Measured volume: 0.12 mL
